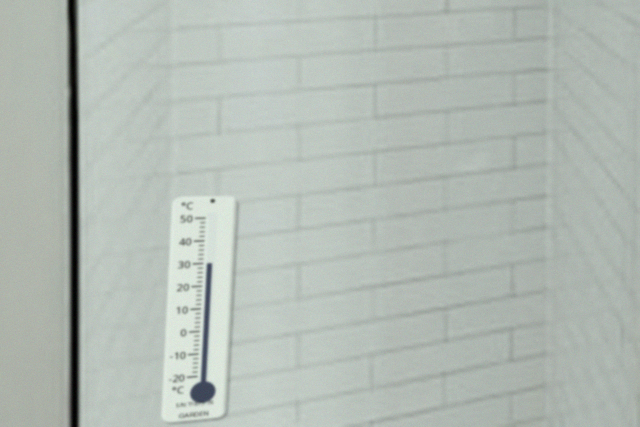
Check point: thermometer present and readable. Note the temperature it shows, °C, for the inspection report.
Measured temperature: 30 °C
